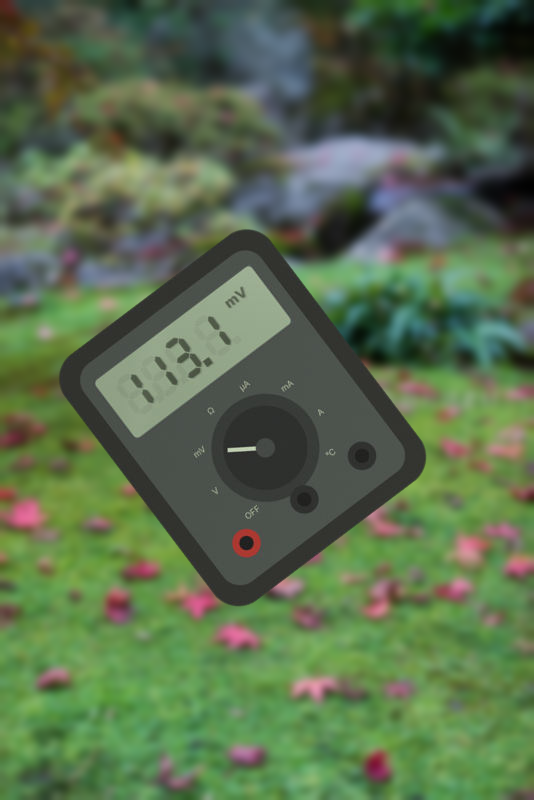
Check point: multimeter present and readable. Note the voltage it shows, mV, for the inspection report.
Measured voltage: 113.1 mV
